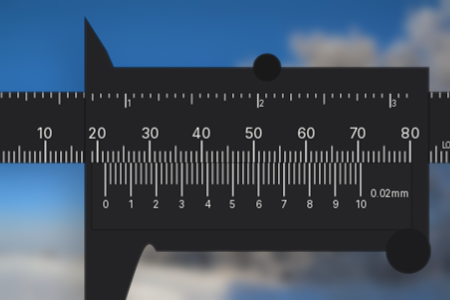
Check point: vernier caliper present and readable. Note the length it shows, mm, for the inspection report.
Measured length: 21.5 mm
